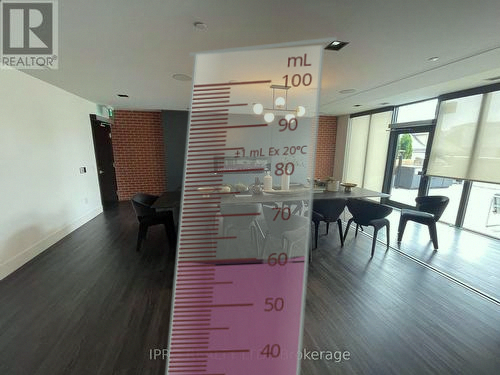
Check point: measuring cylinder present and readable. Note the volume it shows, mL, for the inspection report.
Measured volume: 59 mL
